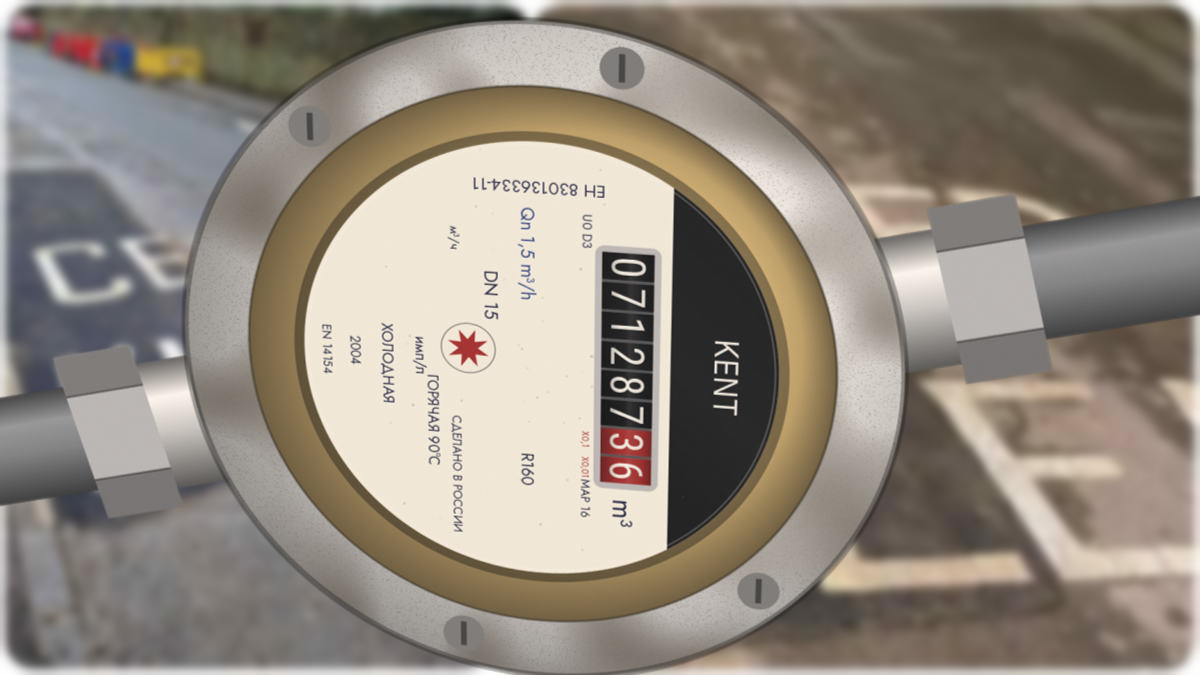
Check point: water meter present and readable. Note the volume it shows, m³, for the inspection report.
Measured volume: 71287.36 m³
